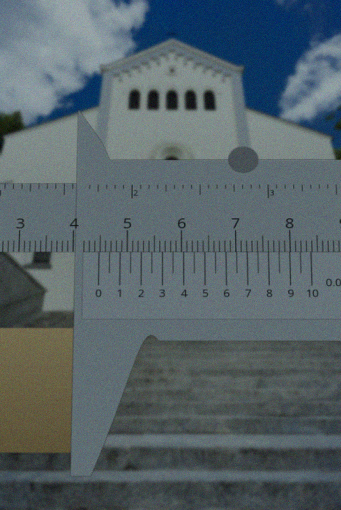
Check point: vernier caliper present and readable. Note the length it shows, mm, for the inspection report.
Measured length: 44.8 mm
